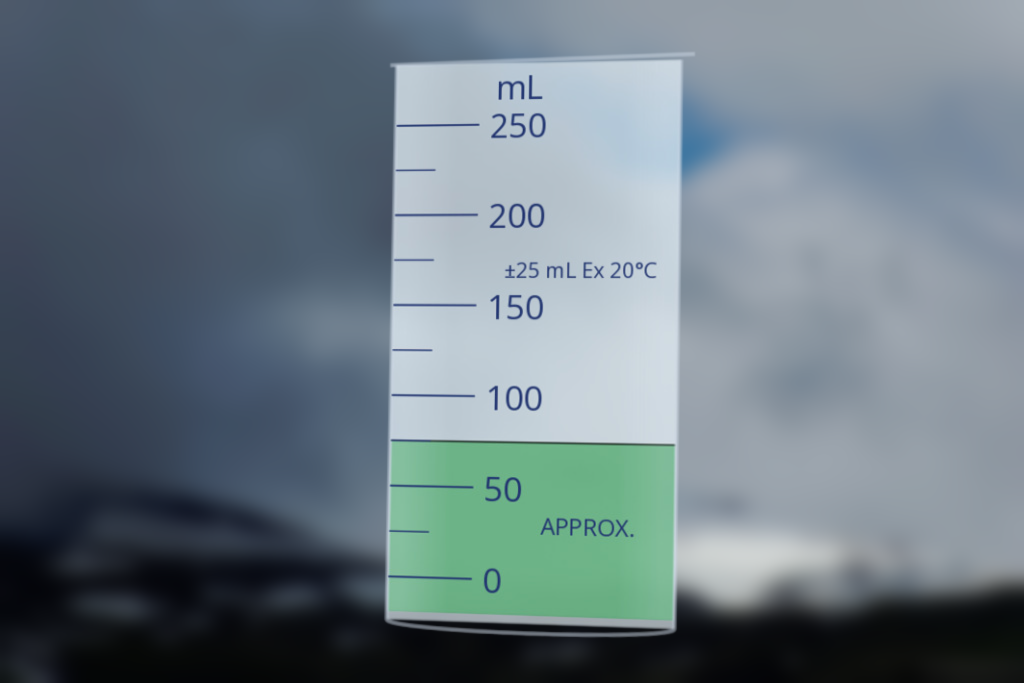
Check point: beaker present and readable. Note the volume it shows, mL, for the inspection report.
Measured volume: 75 mL
